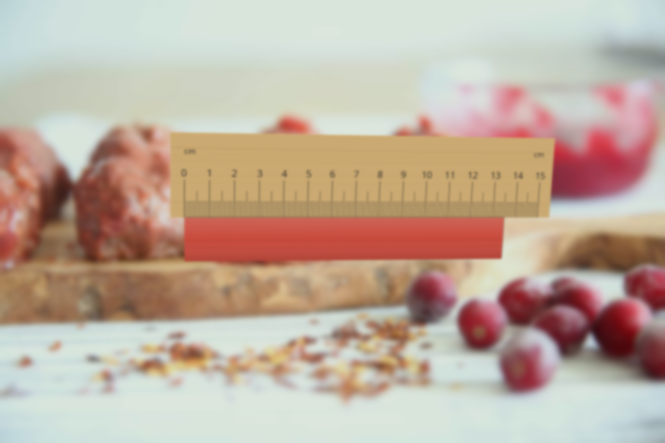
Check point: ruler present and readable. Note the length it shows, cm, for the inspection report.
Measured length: 13.5 cm
